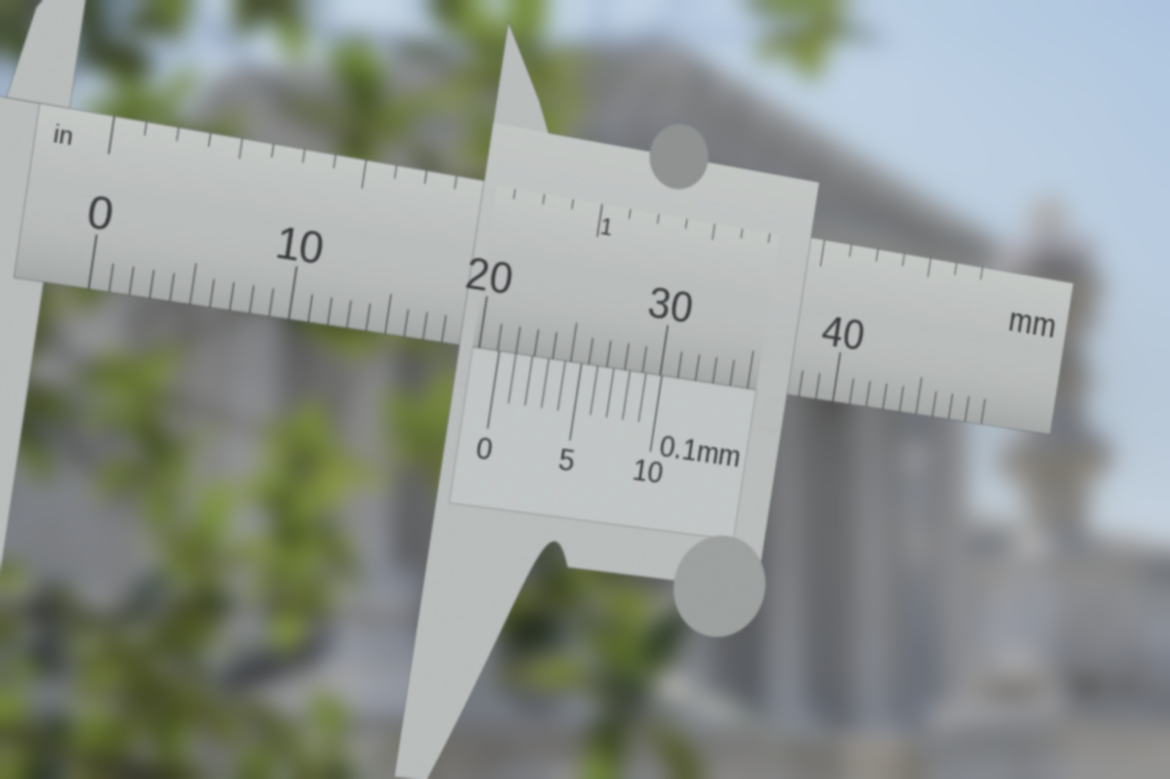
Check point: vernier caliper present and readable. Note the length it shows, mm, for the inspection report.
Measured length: 21.1 mm
